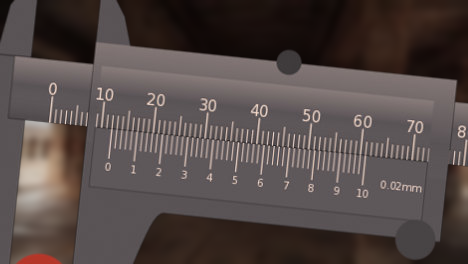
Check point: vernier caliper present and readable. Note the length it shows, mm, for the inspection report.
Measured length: 12.0 mm
